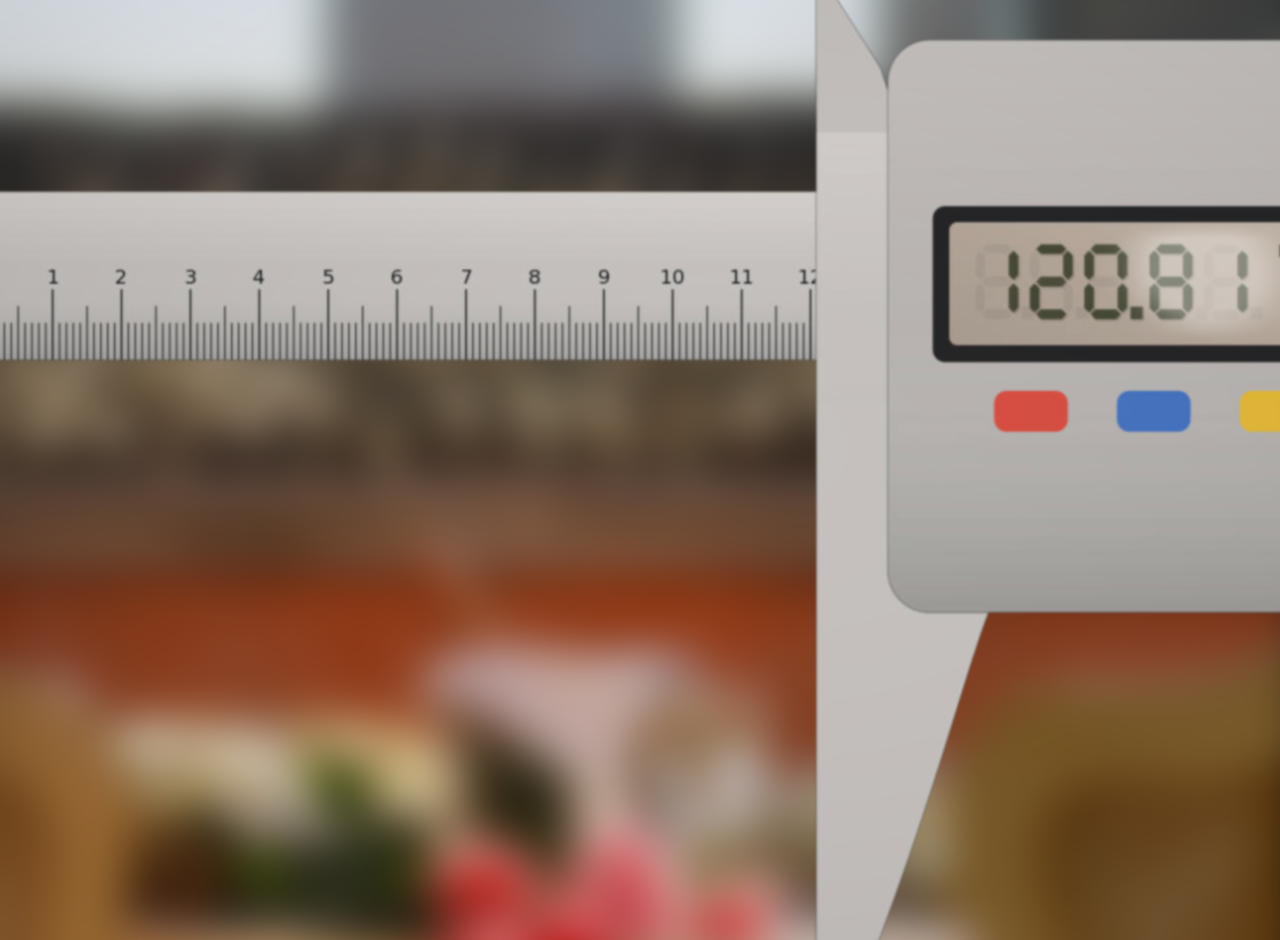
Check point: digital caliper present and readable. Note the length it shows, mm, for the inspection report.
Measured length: 120.81 mm
